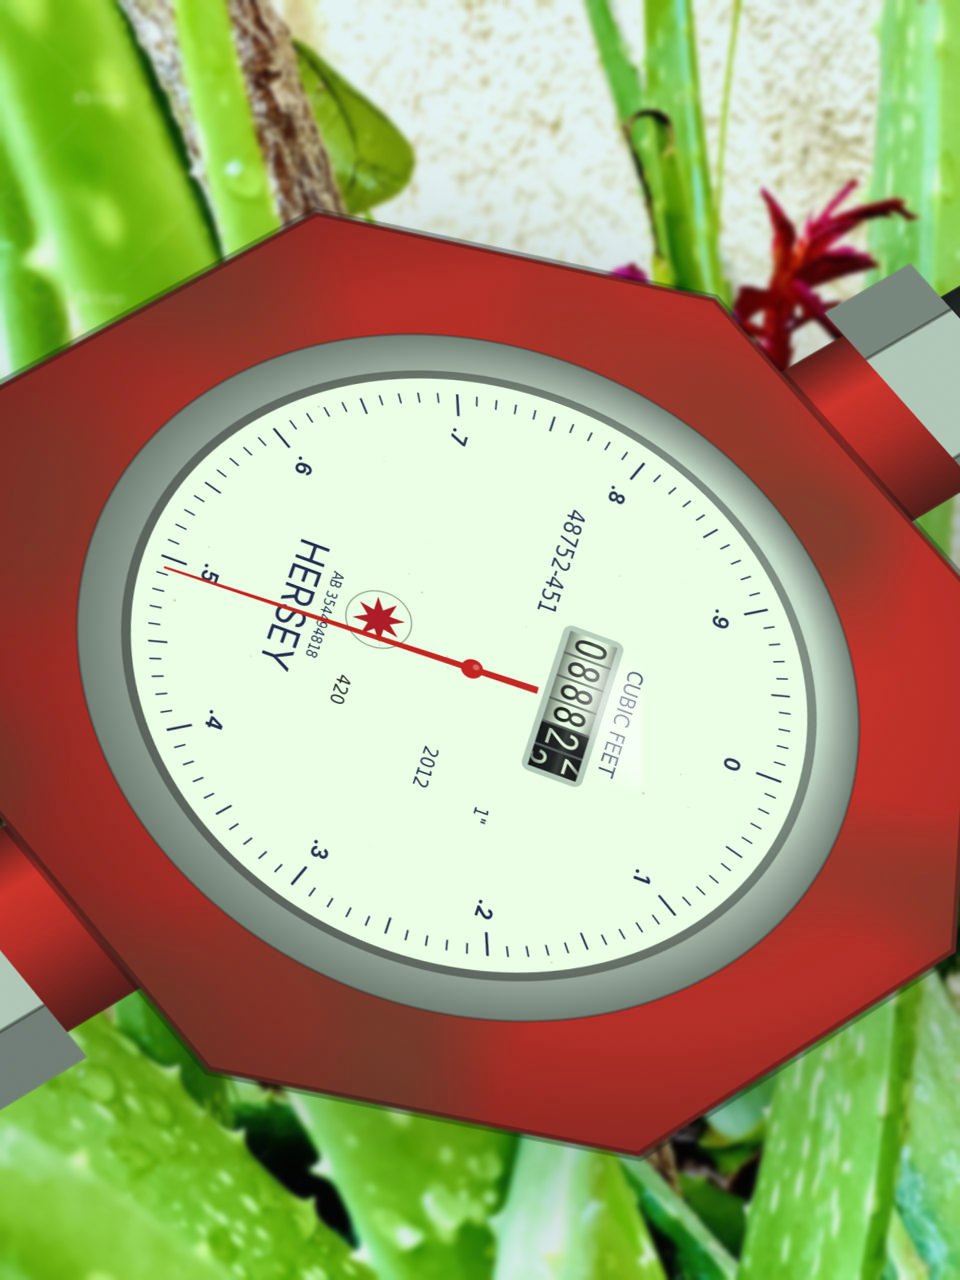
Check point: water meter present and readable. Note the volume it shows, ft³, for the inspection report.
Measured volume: 88822.49 ft³
